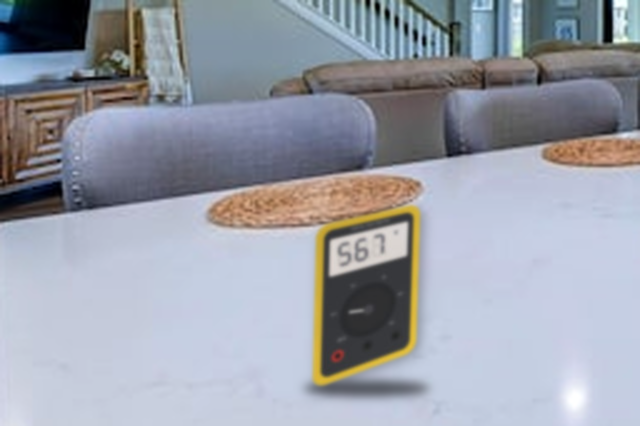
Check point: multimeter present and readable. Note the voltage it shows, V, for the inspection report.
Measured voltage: 567 V
